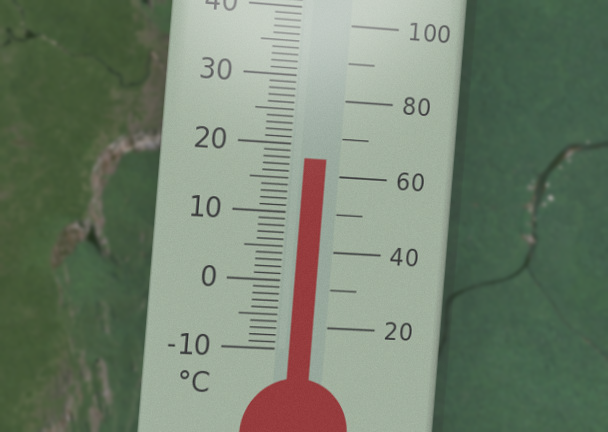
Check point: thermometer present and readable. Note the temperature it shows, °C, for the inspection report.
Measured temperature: 18 °C
